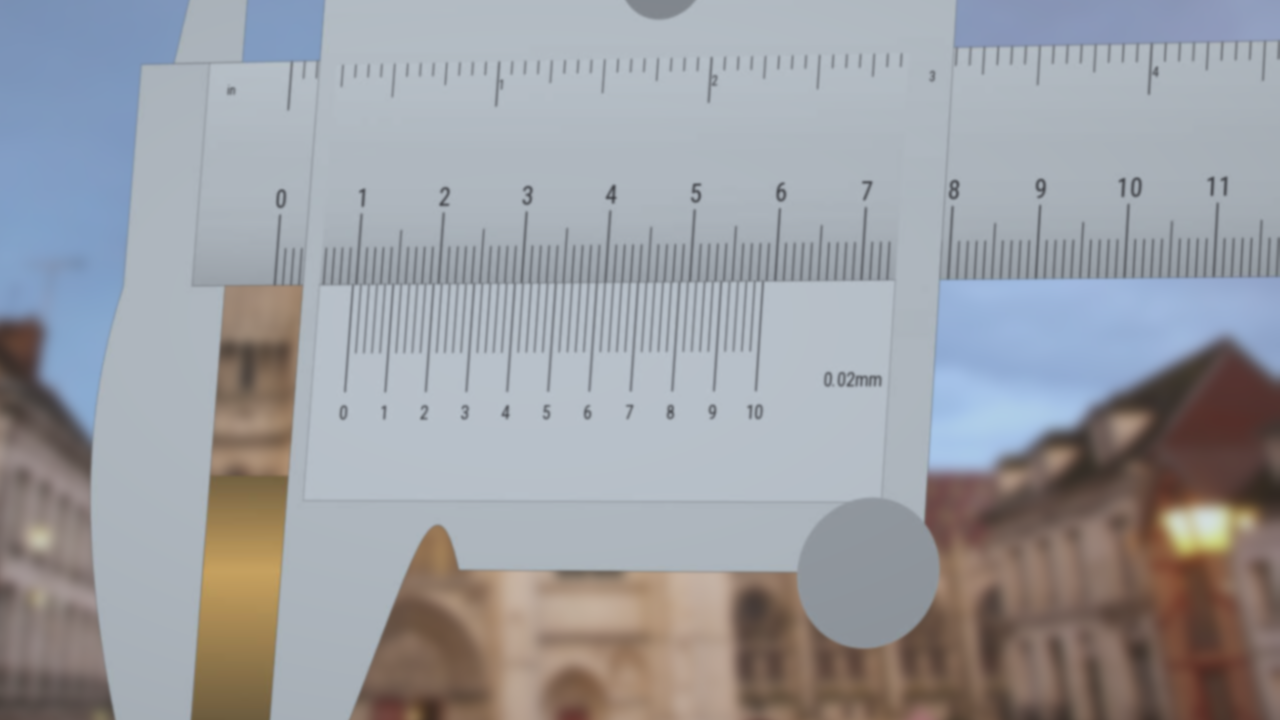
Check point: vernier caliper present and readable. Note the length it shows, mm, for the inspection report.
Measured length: 9.6 mm
